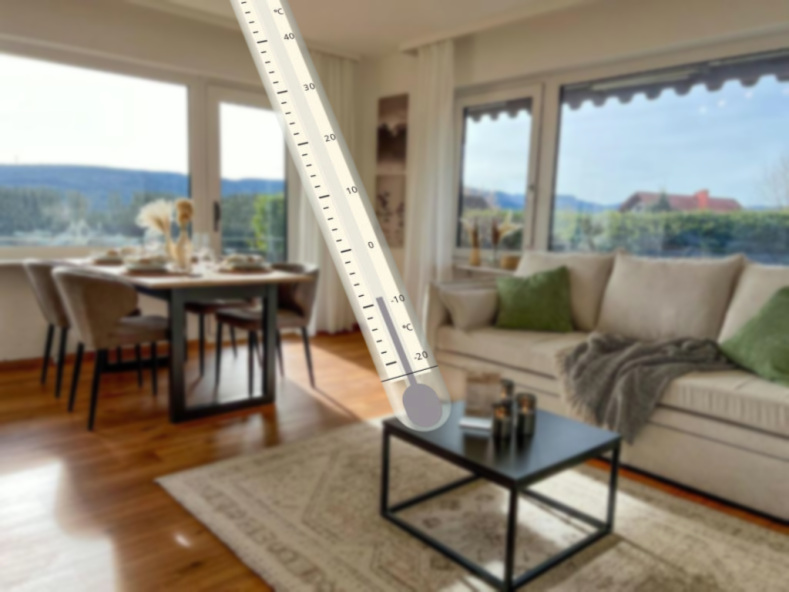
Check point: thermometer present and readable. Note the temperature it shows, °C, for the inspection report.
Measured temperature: -9 °C
